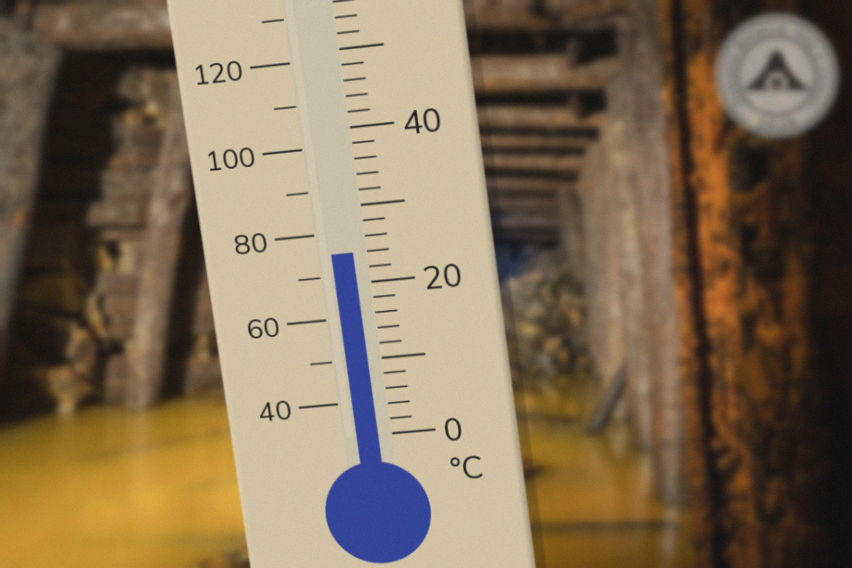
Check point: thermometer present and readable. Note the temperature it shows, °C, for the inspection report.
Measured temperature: 24 °C
